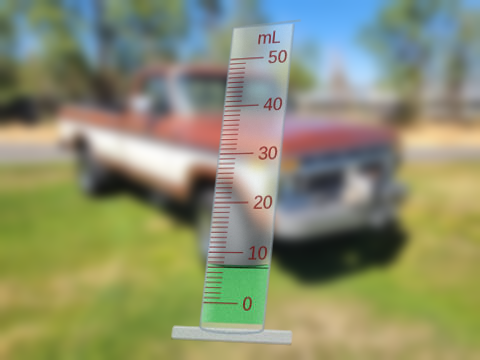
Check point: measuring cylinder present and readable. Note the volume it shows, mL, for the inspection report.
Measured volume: 7 mL
